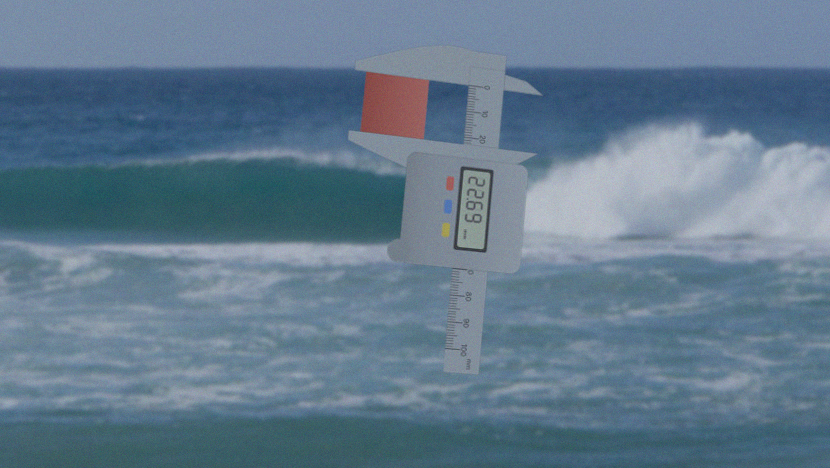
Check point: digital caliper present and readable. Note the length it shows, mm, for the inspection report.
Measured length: 22.69 mm
